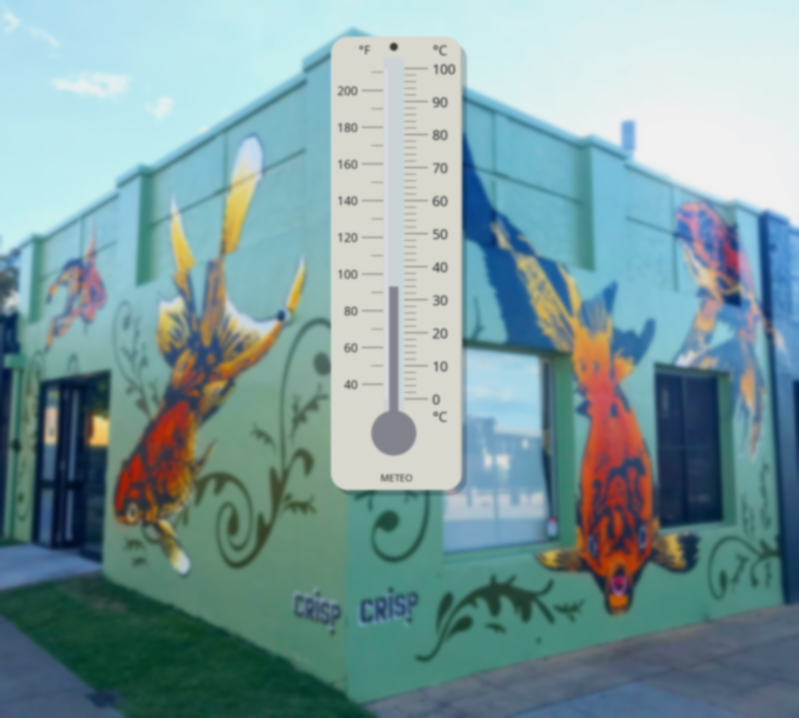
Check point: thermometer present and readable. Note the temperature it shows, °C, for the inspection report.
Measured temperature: 34 °C
